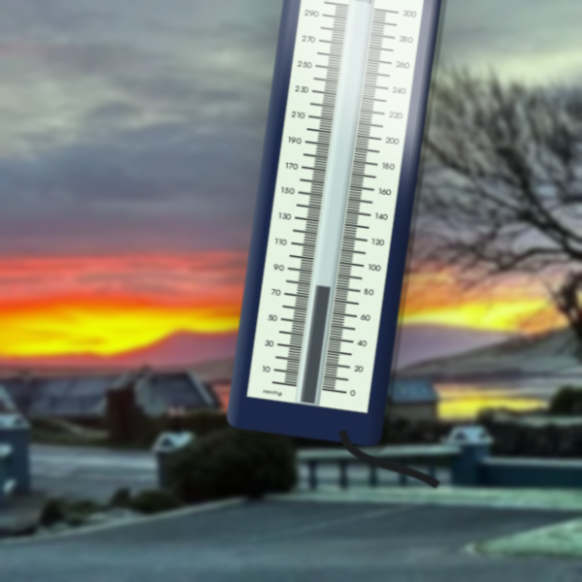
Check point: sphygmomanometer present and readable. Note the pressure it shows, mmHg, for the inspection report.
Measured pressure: 80 mmHg
